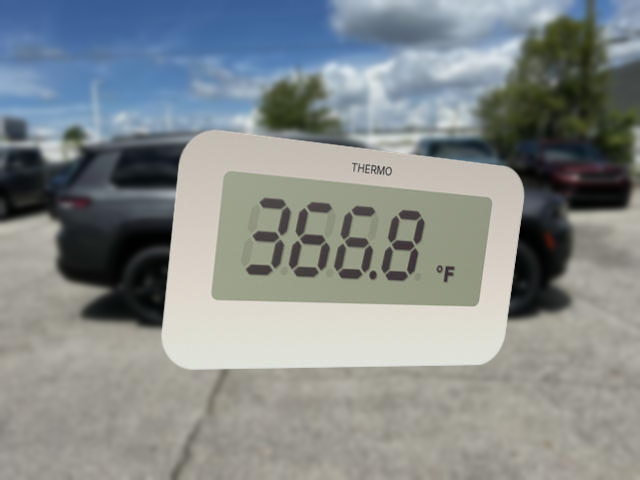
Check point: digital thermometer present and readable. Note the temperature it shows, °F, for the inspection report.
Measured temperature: 366.8 °F
